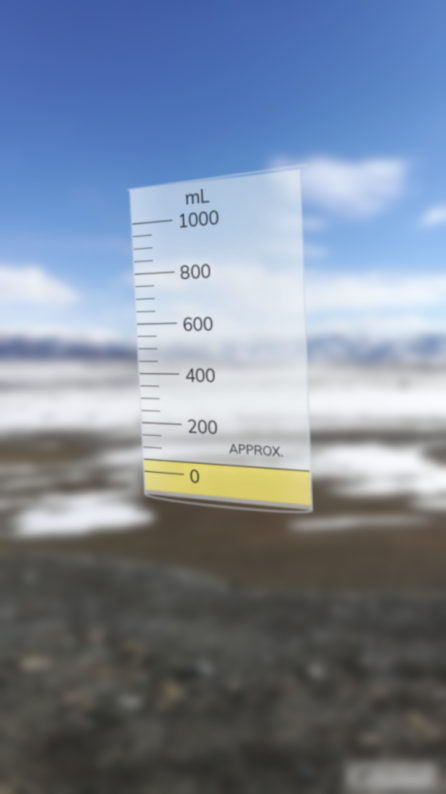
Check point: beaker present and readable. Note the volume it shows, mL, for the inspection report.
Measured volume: 50 mL
